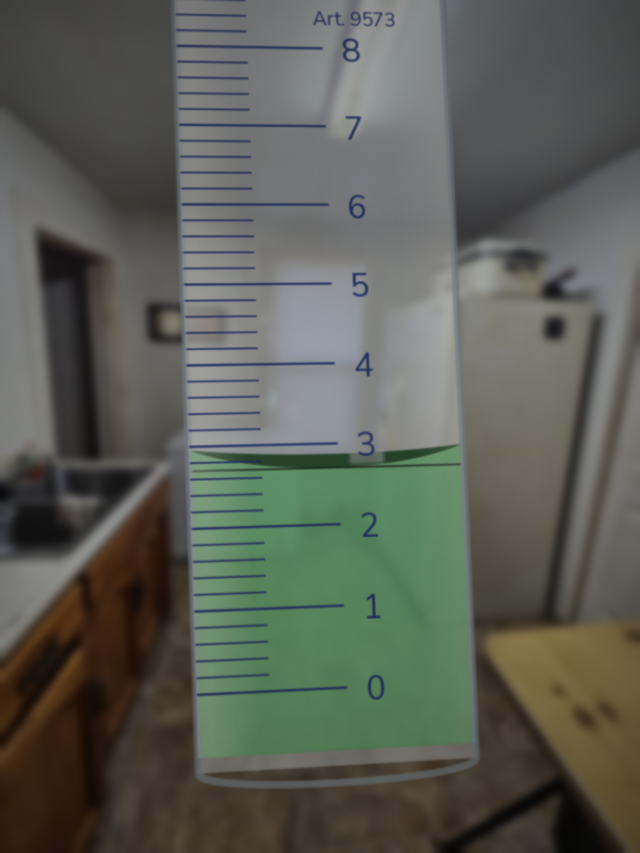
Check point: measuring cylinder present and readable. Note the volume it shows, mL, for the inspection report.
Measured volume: 2.7 mL
